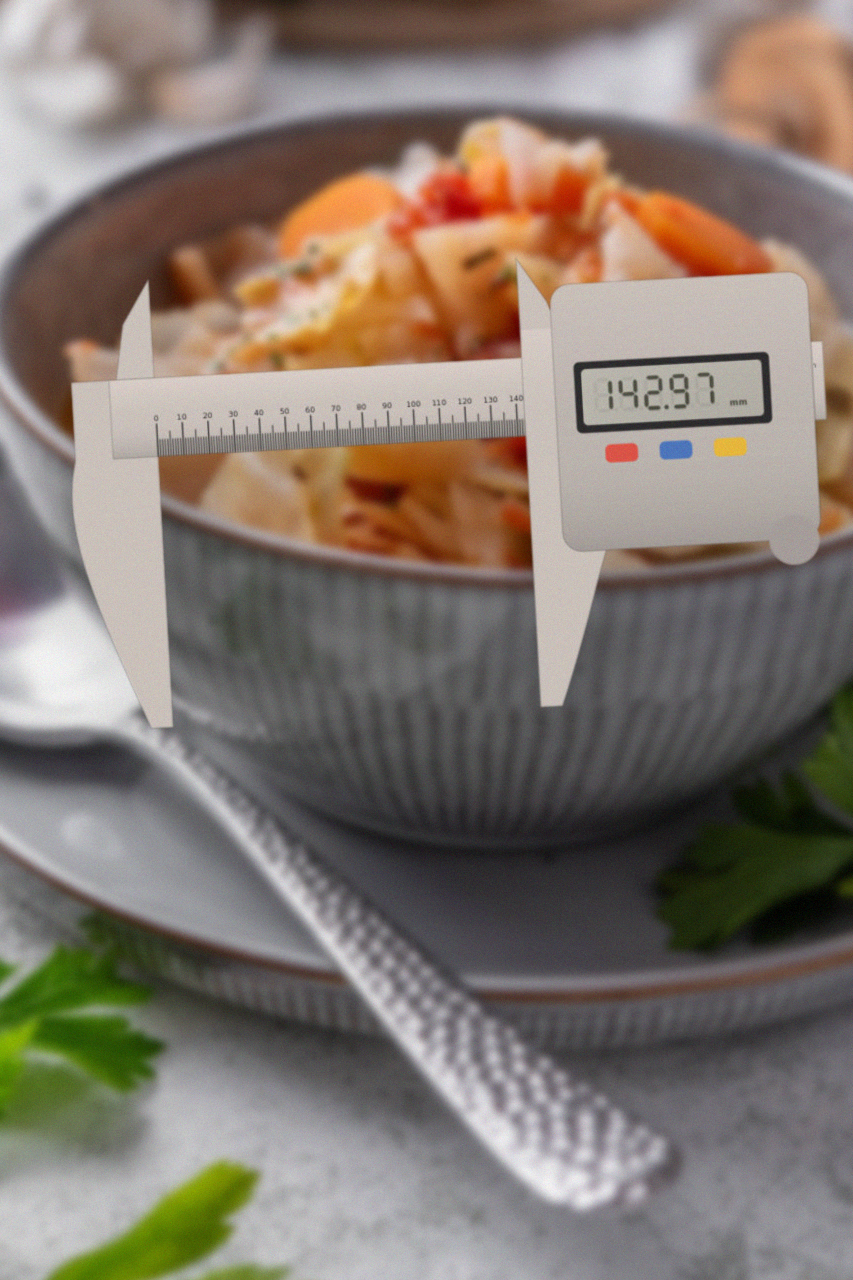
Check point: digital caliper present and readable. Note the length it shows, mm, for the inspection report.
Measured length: 142.97 mm
